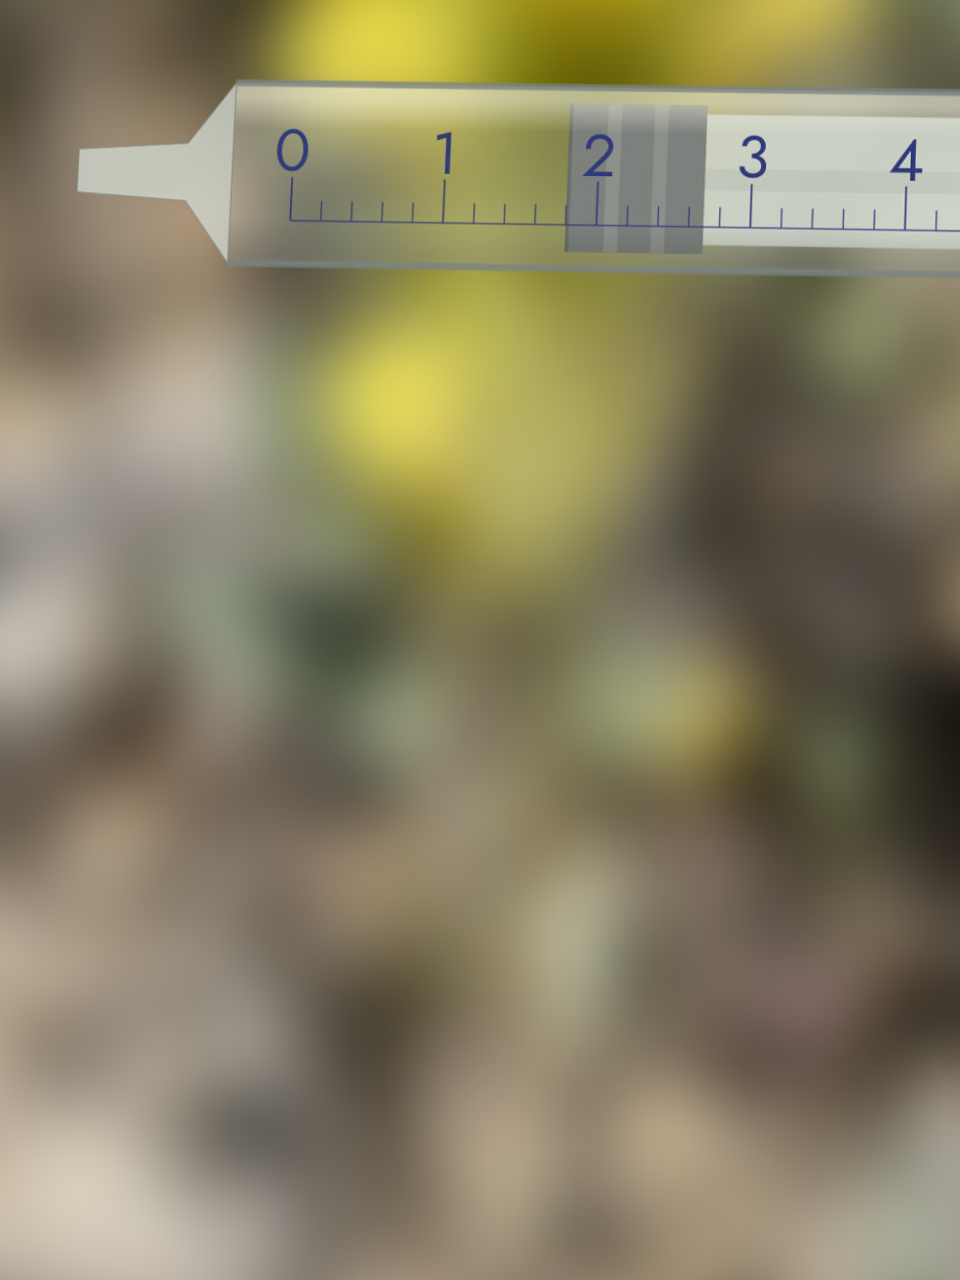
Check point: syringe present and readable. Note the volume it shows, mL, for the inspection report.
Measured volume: 1.8 mL
